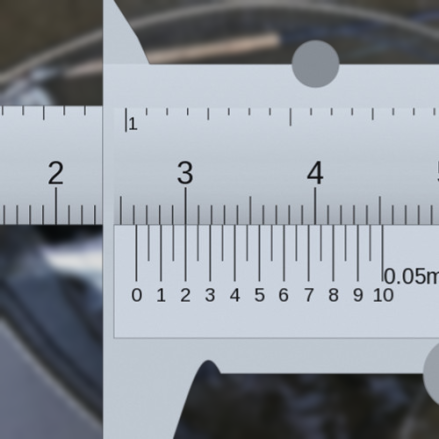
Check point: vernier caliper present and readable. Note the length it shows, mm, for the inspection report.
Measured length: 26.2 mm
